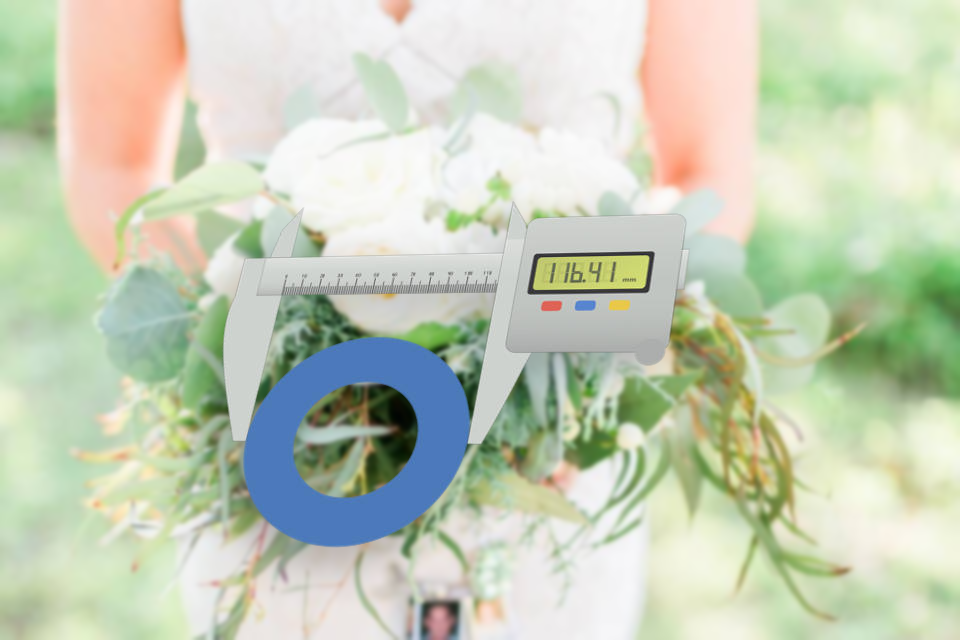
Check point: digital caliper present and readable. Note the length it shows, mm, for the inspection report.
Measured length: 116.41 mm
